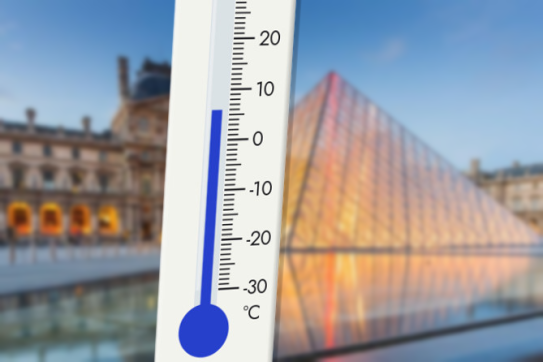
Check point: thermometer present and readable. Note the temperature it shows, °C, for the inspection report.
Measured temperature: 6 °C
